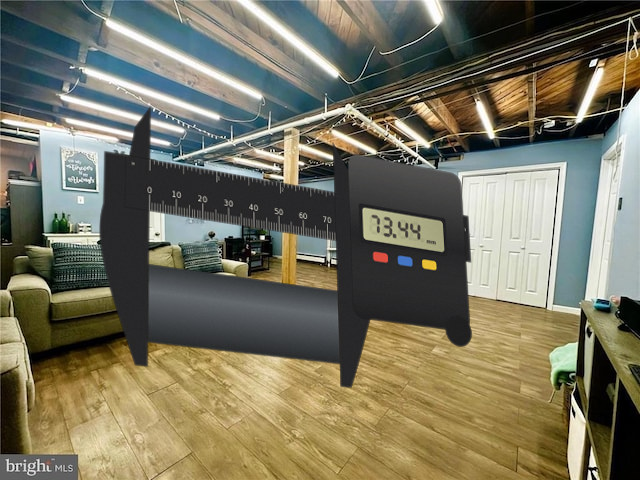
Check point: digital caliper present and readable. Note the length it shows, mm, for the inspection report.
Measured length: 73.44 mm
